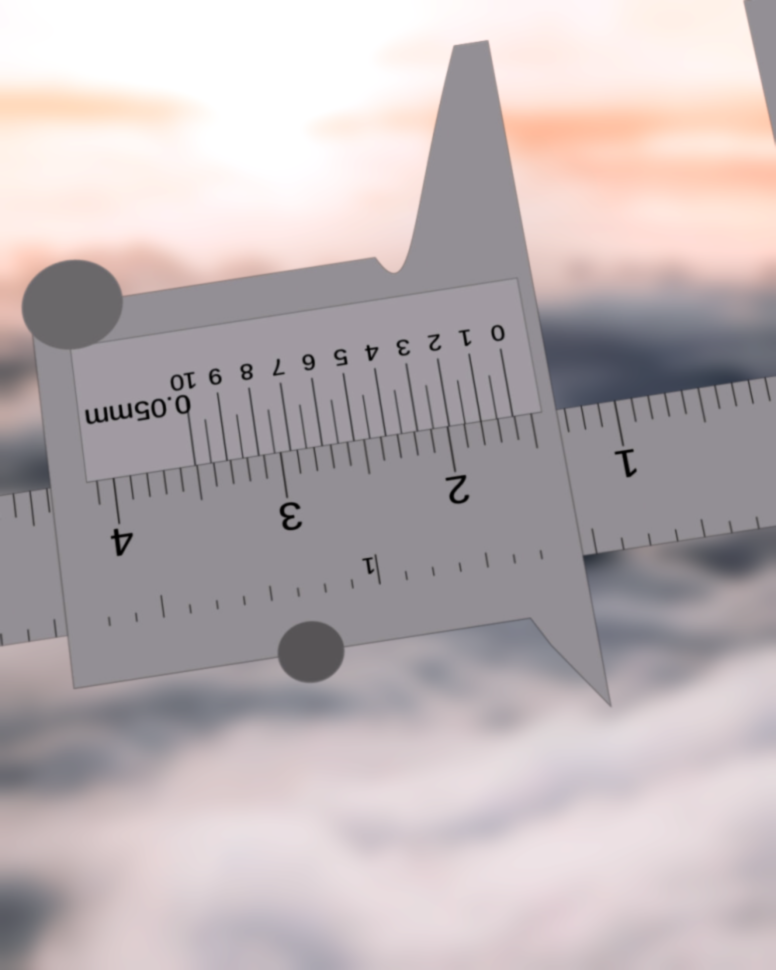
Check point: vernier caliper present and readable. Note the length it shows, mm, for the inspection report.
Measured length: 16.1 mm
